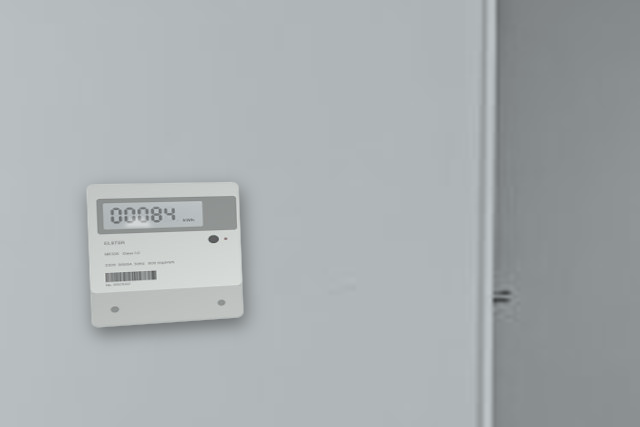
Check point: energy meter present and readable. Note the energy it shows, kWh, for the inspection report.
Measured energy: 84 kWh
